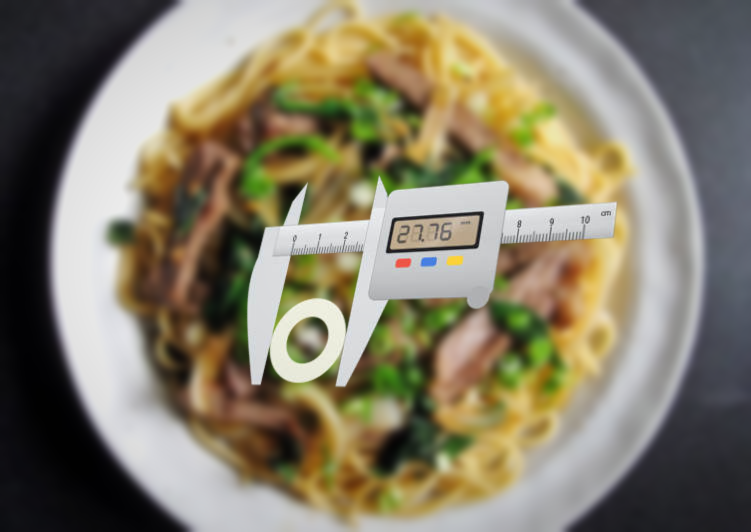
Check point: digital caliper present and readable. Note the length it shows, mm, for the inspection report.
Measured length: 27.76 mm
